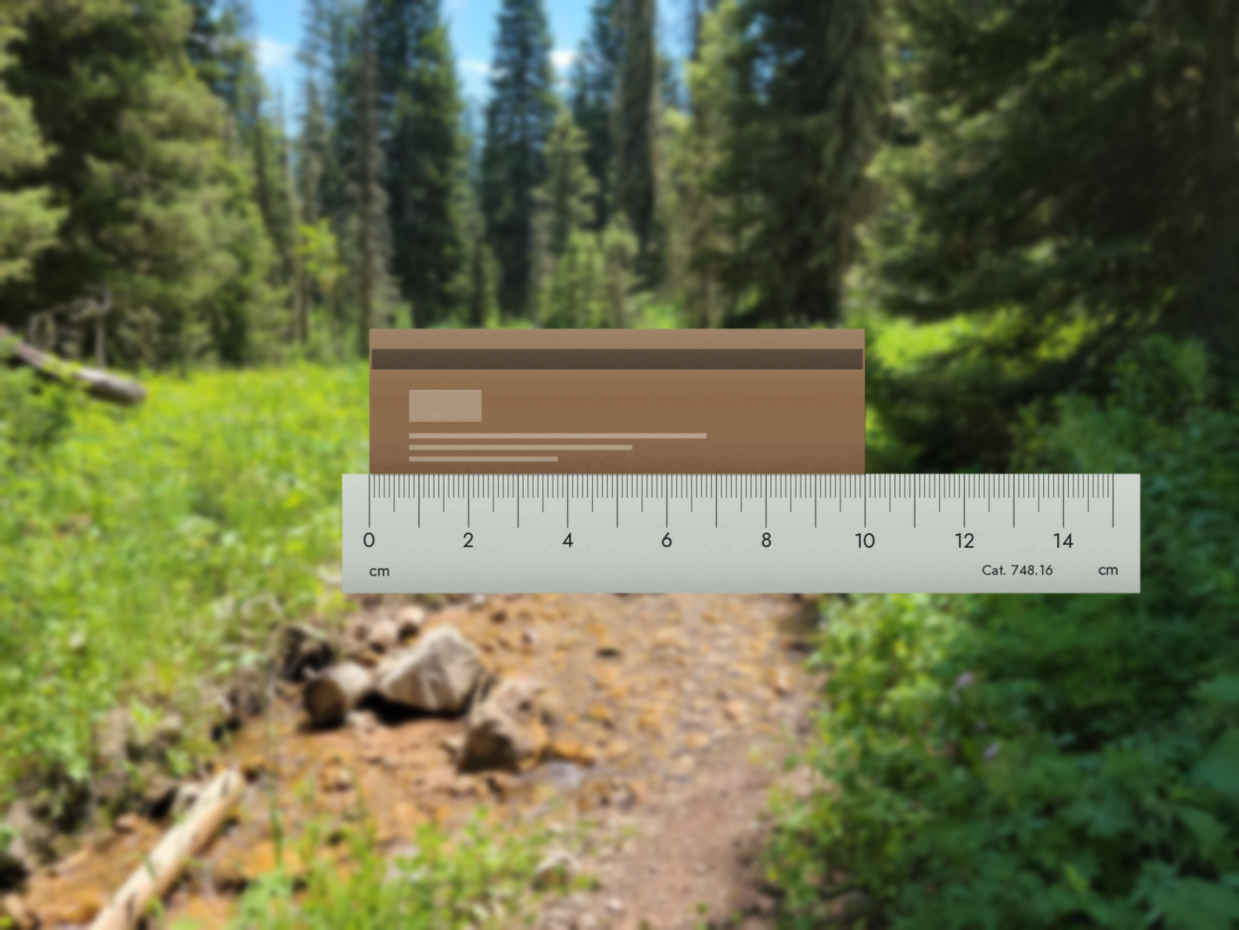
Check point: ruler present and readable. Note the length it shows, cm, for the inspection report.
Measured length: 10 cm
